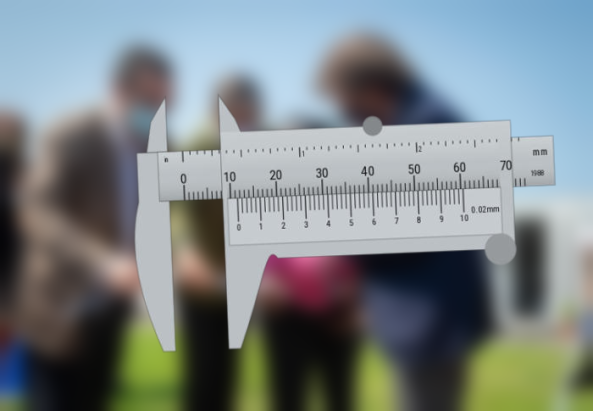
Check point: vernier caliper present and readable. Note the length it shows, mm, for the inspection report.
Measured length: 11.5 mm
